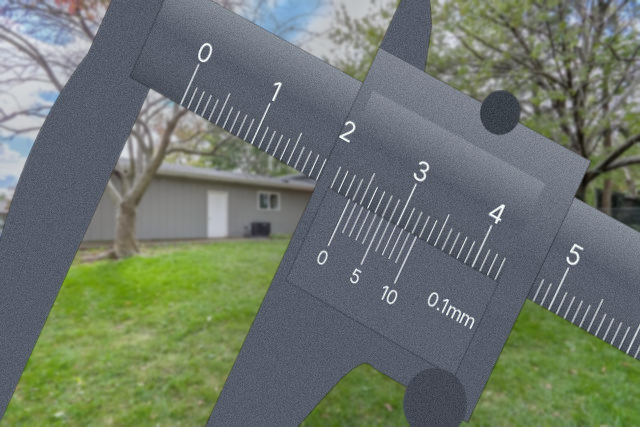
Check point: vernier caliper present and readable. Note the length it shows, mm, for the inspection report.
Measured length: 23.6 mm
